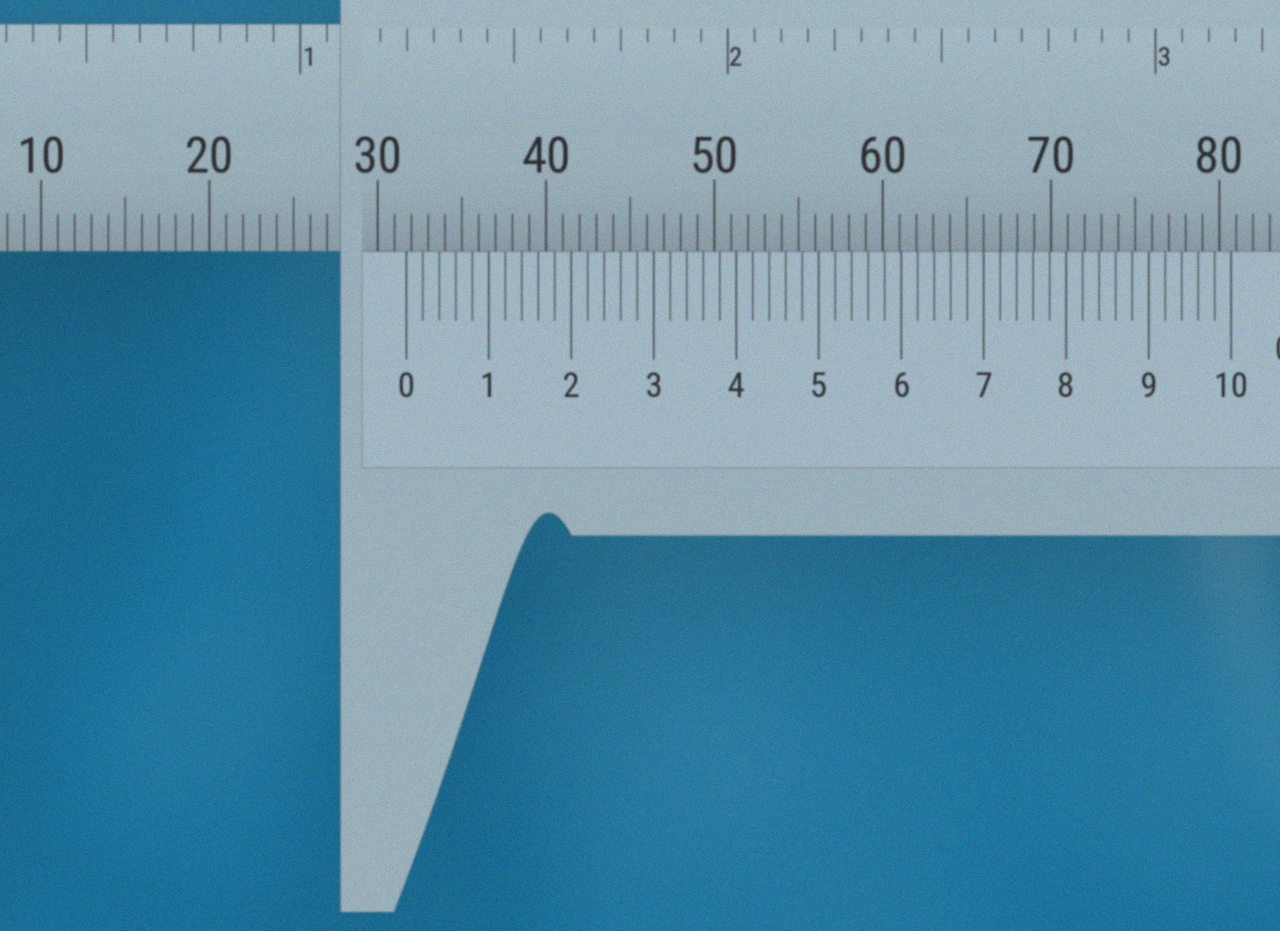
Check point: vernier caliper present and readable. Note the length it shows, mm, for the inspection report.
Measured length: 31.7 mm
